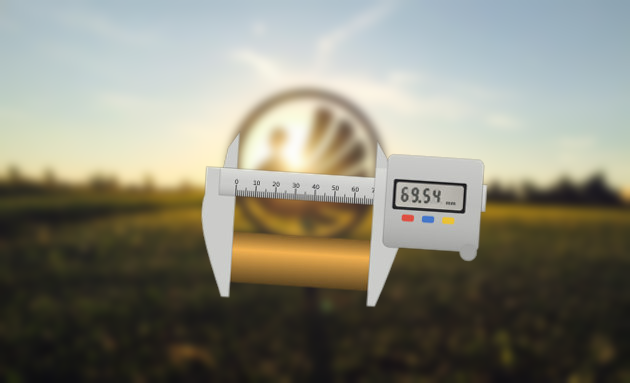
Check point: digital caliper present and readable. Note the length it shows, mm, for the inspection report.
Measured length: 69.54 mm
